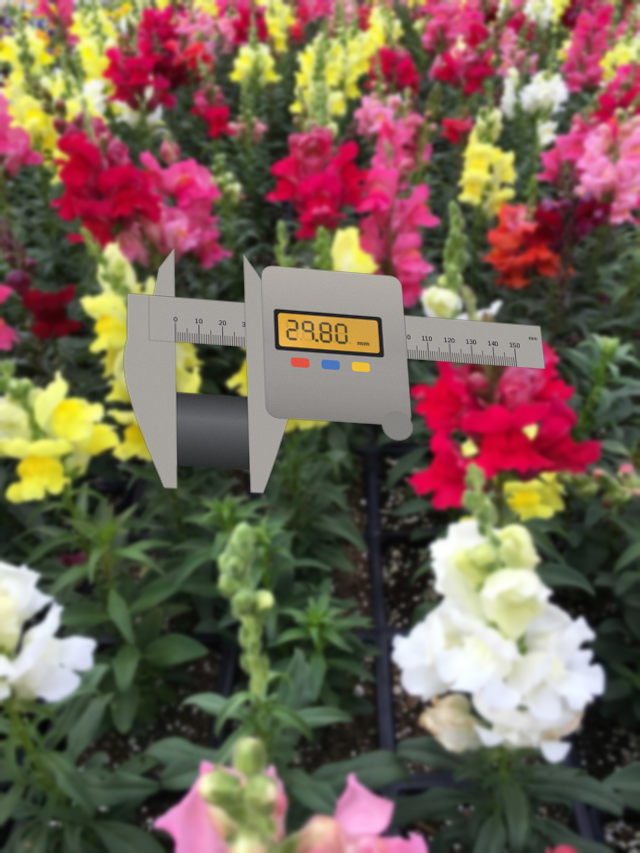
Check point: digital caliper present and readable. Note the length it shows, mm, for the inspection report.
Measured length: 29.80 mm
